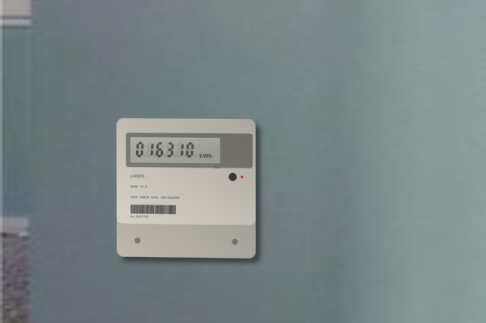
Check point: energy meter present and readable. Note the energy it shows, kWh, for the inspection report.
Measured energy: 16310 kWh
